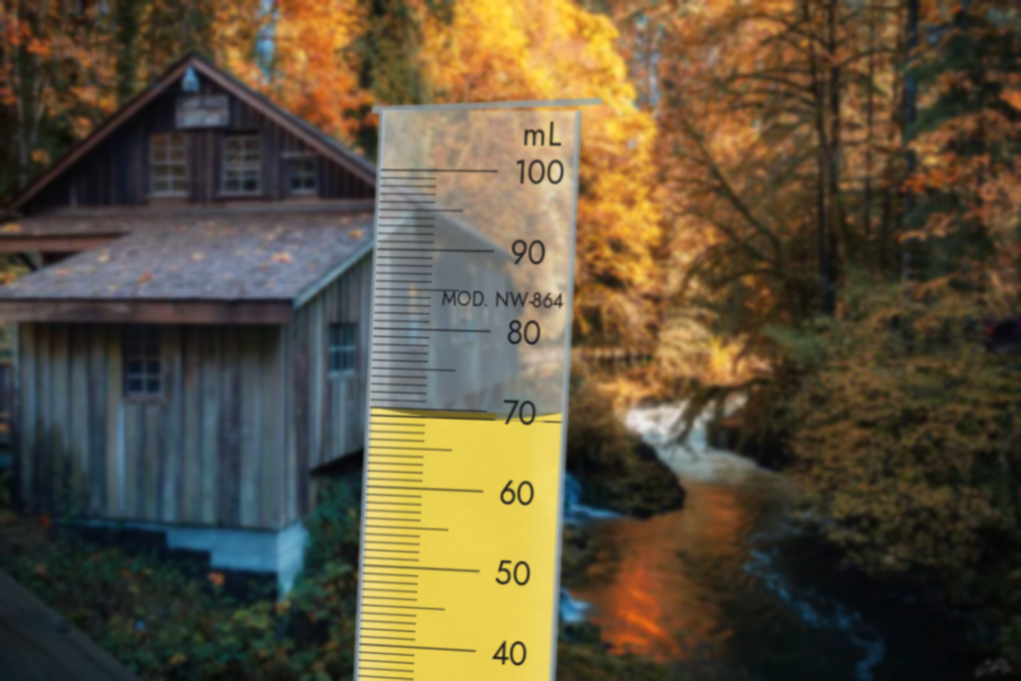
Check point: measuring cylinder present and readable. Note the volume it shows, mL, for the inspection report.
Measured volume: 69 mL
